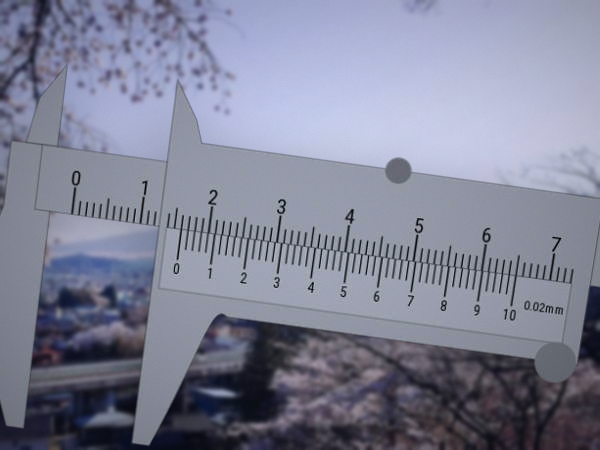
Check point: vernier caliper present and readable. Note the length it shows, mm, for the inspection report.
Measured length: 16.0 mm
